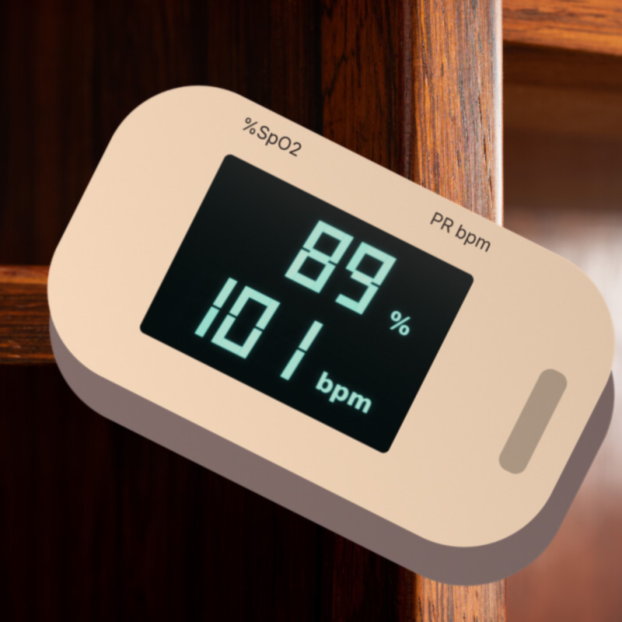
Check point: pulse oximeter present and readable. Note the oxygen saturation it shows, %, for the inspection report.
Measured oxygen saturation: 89 %
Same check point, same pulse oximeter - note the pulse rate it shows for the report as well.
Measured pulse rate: 101 bpm
